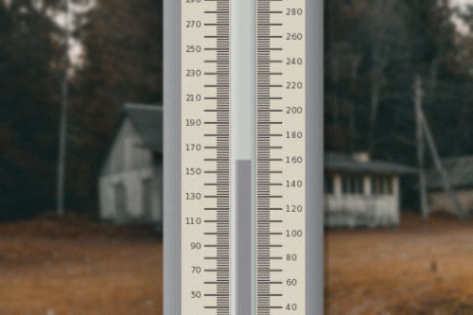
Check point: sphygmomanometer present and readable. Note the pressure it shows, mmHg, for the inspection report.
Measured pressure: 160 mmHg
